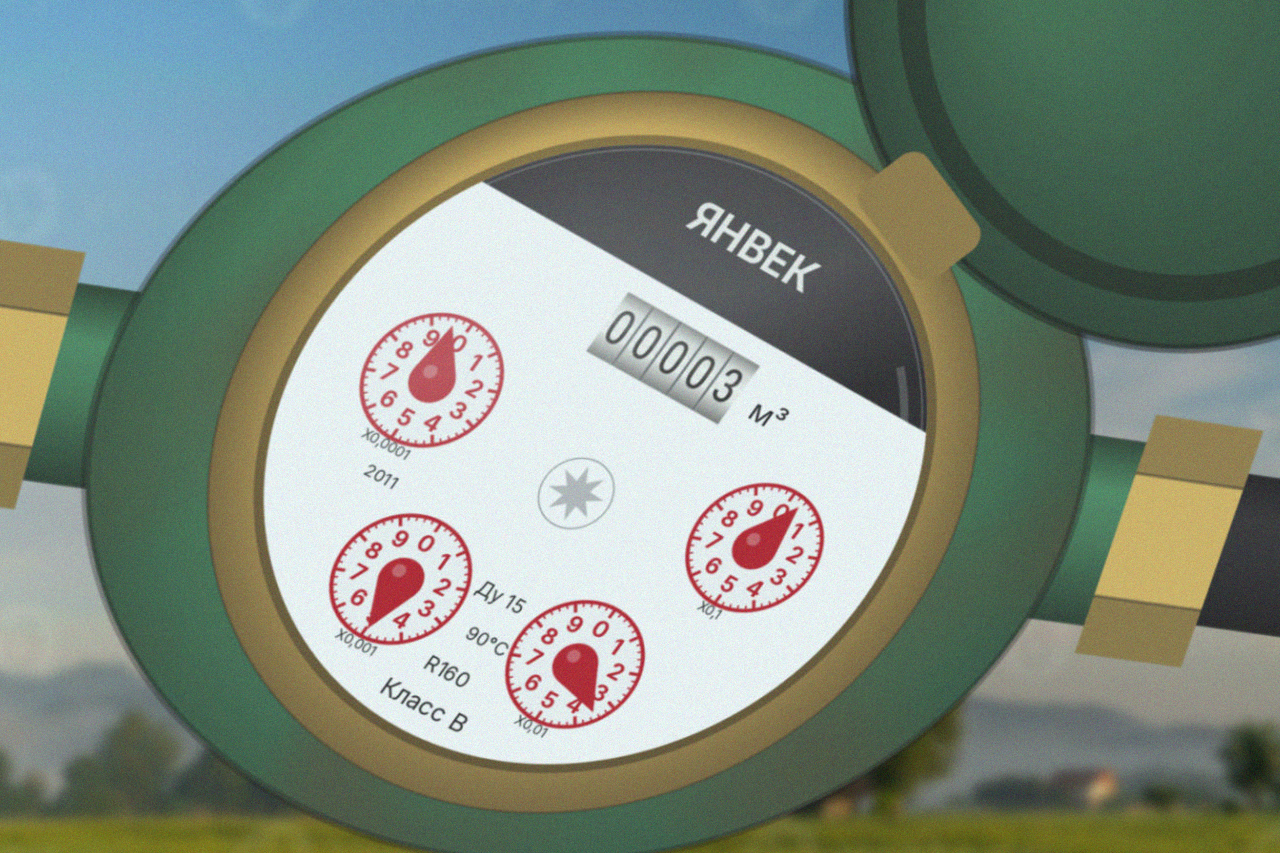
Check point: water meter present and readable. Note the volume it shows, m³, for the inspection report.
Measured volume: 3.0349 m³
